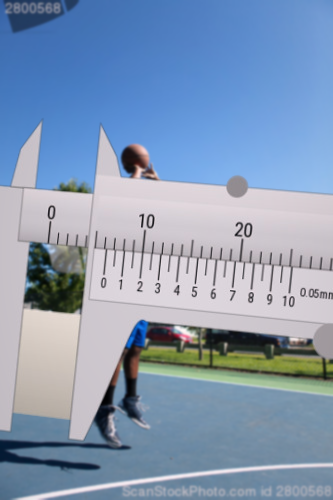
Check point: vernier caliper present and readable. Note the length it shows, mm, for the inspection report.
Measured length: 6.2 mm
